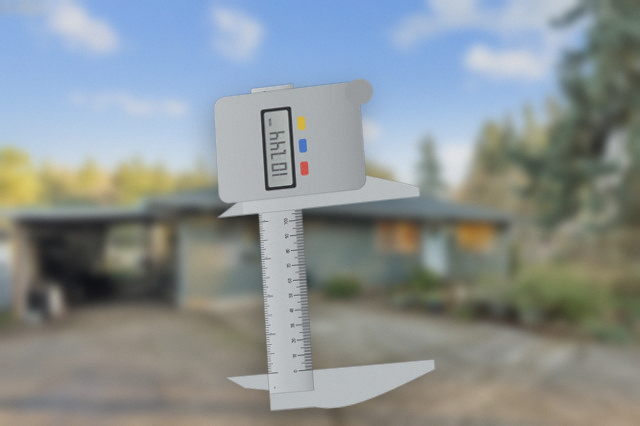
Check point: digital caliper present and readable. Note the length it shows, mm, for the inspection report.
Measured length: 107.44 mm
